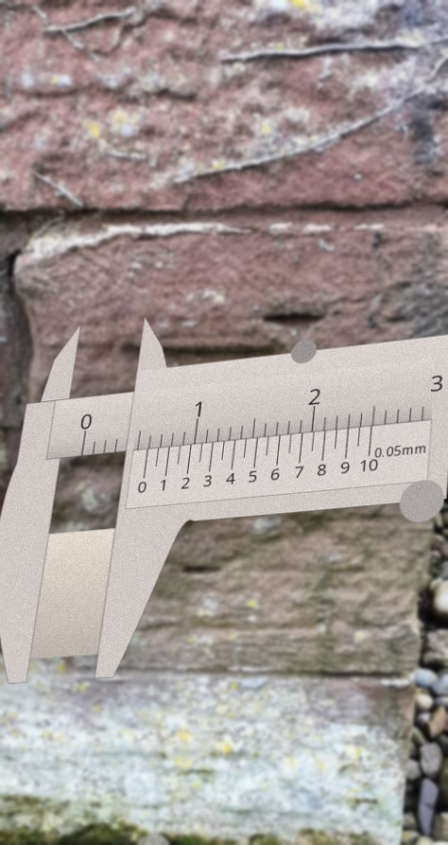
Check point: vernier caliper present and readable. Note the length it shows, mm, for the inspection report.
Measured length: 5.9 mm
